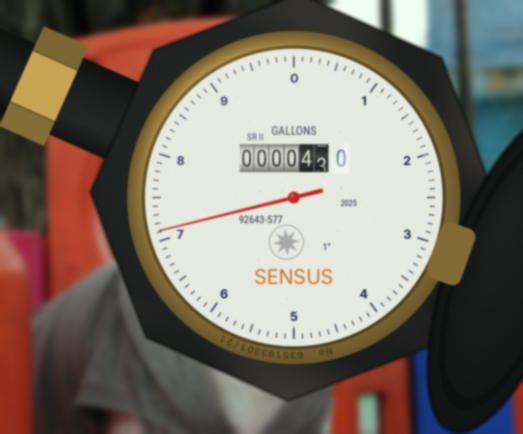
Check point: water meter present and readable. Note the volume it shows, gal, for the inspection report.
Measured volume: 427.1 gal
